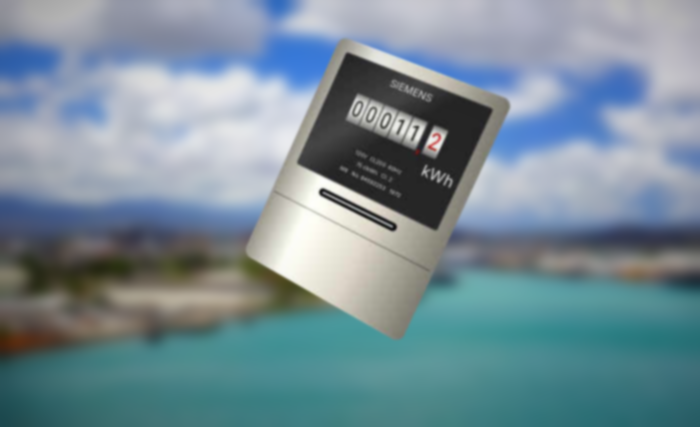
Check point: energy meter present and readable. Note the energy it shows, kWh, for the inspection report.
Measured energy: 11.2 kWh
